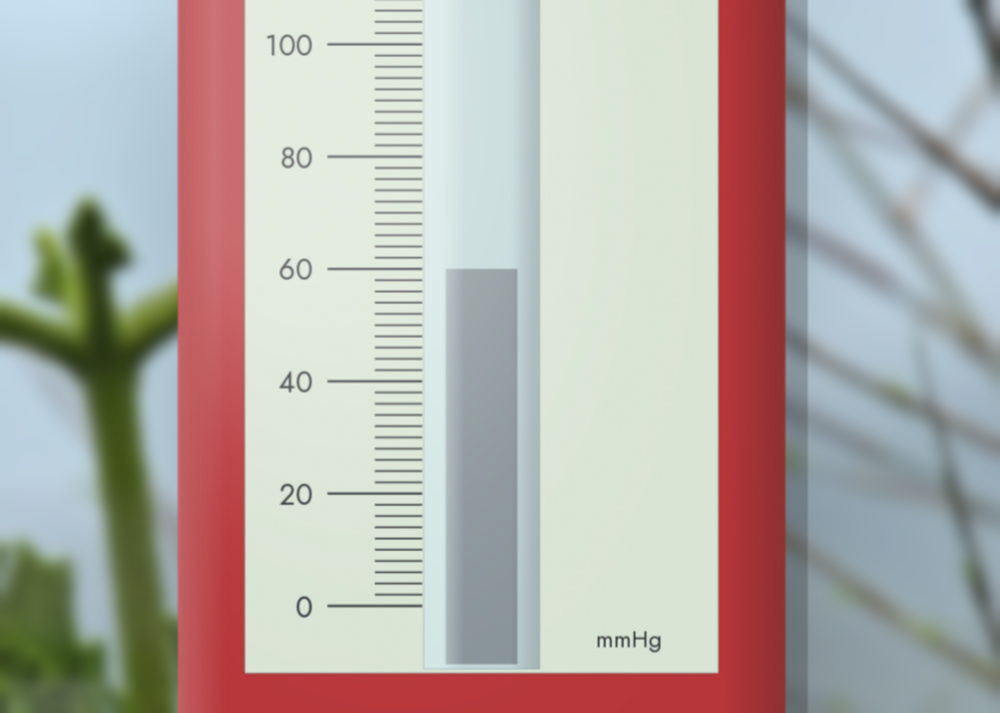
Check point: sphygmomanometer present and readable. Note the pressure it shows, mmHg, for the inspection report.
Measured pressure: 60 mmHg
